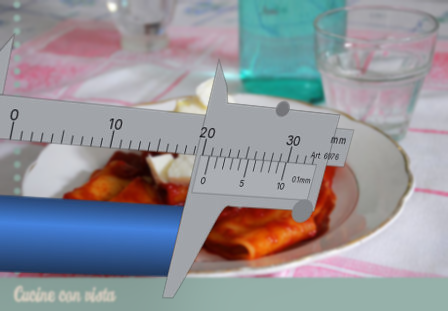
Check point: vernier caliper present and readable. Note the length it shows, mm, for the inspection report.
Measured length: 20.8 mm
